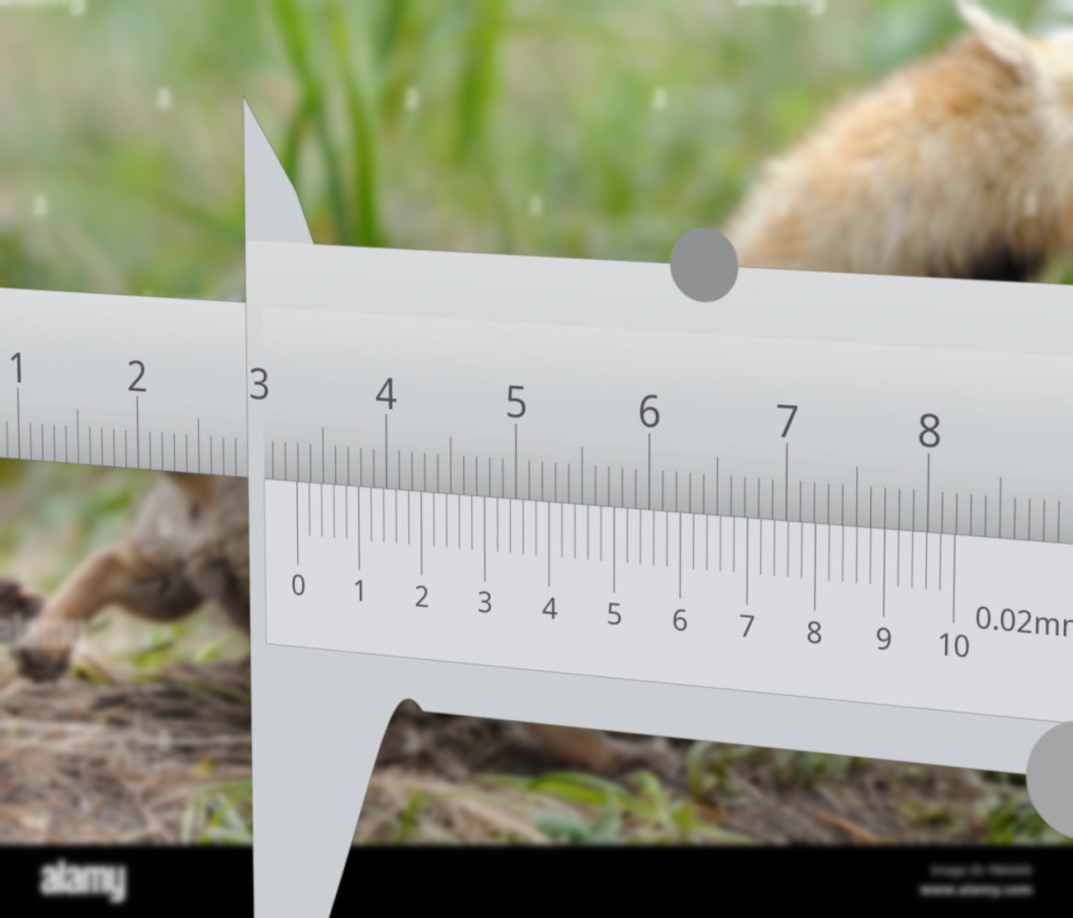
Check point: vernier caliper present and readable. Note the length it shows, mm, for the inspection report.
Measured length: 32.9 mm
